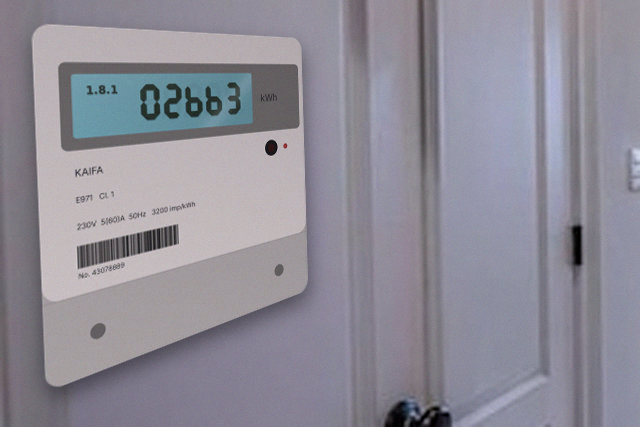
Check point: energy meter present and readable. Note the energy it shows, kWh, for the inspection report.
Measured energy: 2663 kWh
